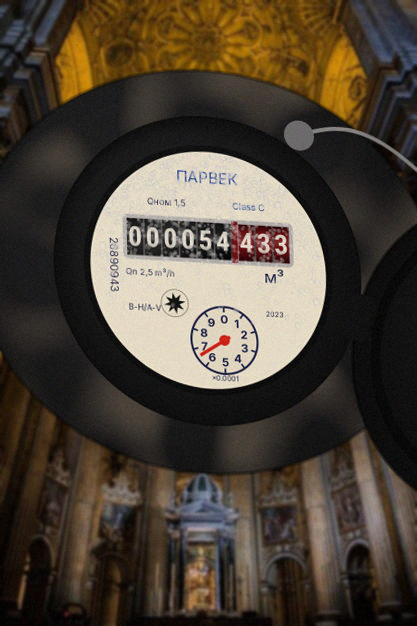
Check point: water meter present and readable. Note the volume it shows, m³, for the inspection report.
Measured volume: 54.4336 m³
